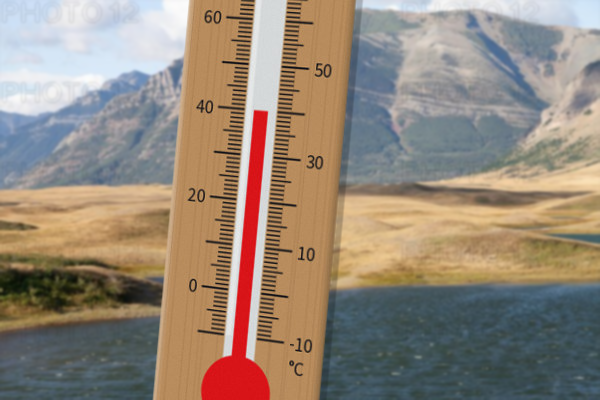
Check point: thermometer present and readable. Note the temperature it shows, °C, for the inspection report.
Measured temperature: 40 °C
